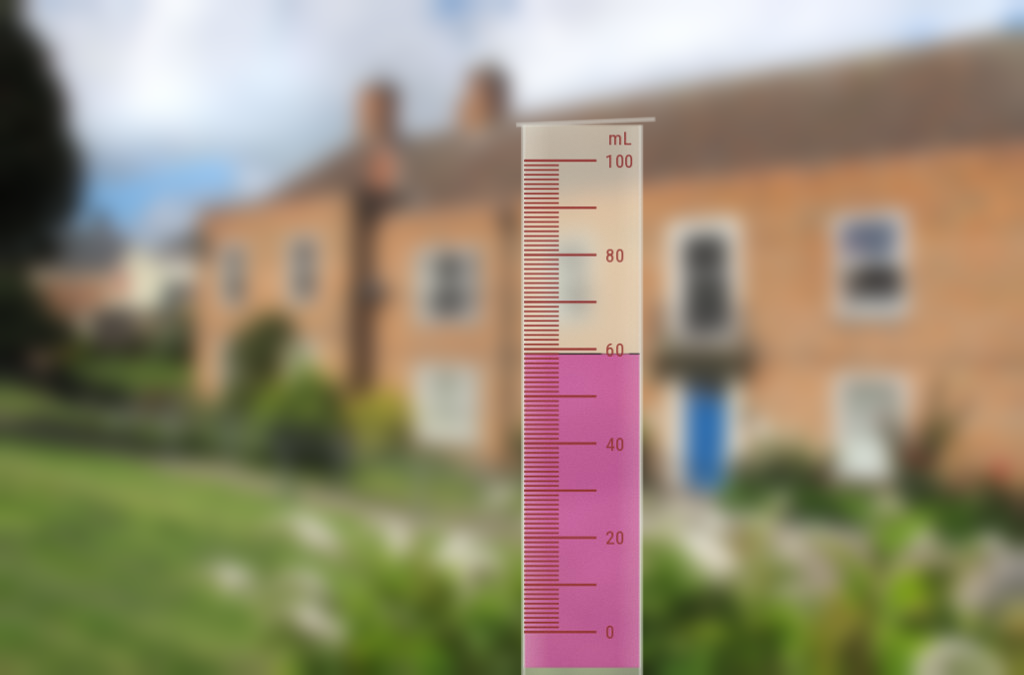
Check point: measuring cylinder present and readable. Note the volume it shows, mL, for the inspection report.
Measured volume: 59 mL
